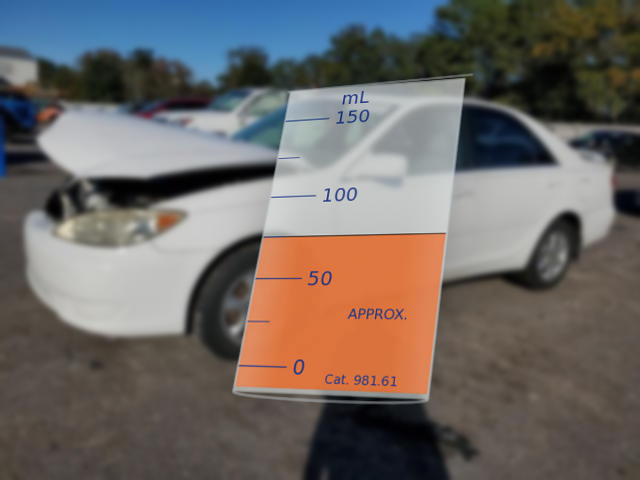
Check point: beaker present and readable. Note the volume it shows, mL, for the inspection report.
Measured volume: 75 mL
